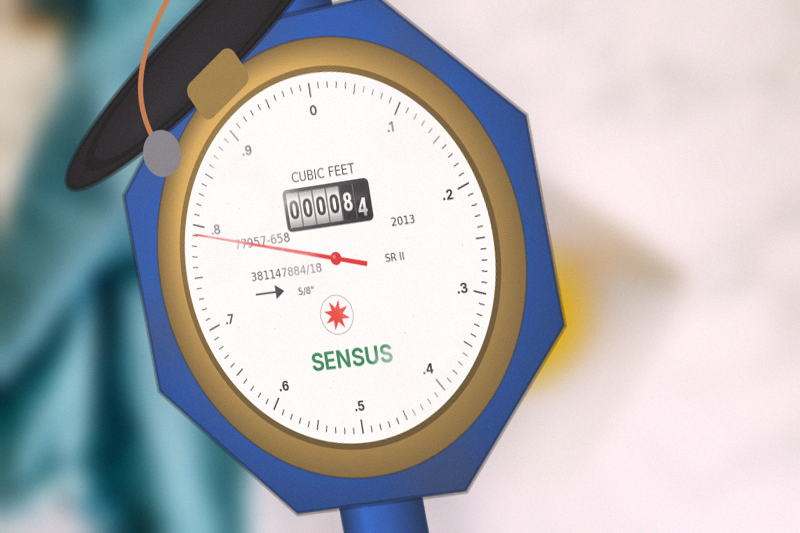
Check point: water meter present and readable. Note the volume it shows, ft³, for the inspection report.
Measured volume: 83.79 ft³
